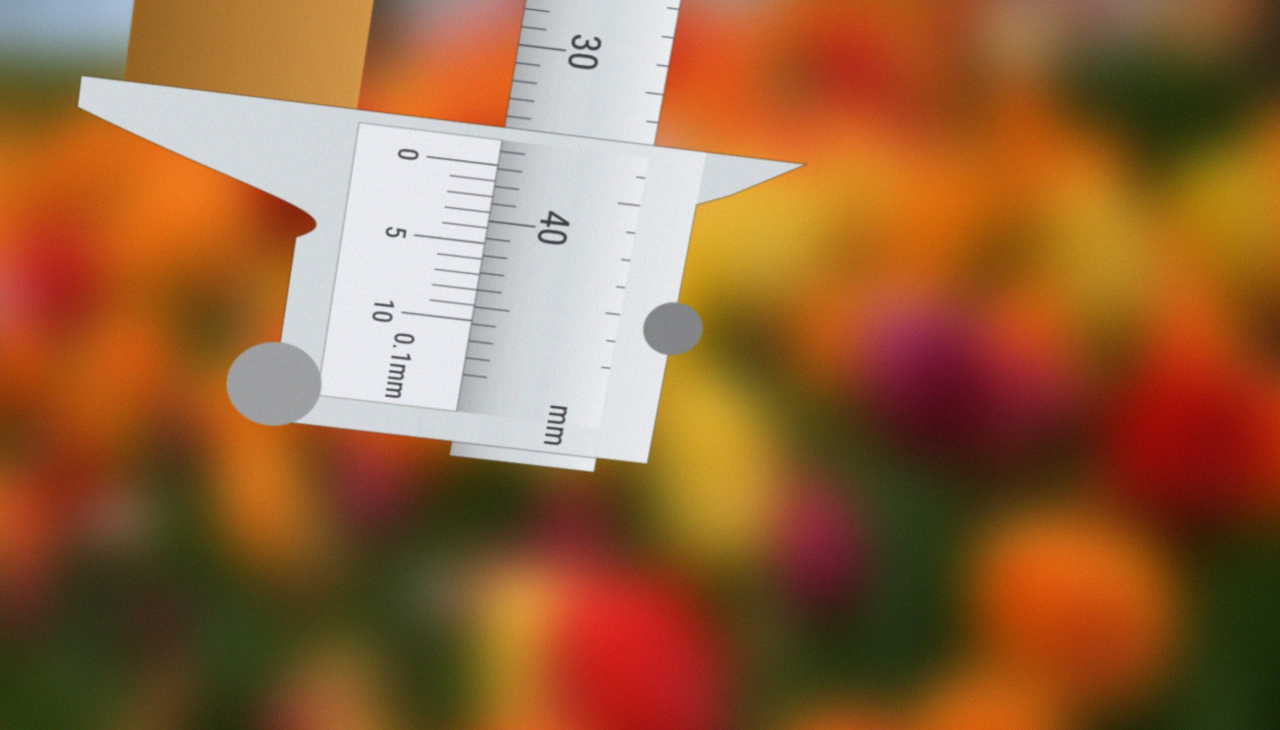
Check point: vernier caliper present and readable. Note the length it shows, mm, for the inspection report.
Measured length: 36.8 mm
